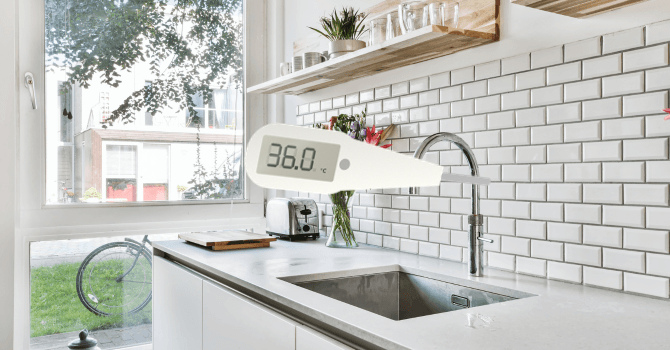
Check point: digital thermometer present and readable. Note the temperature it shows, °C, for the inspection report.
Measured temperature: 36.0 °C
